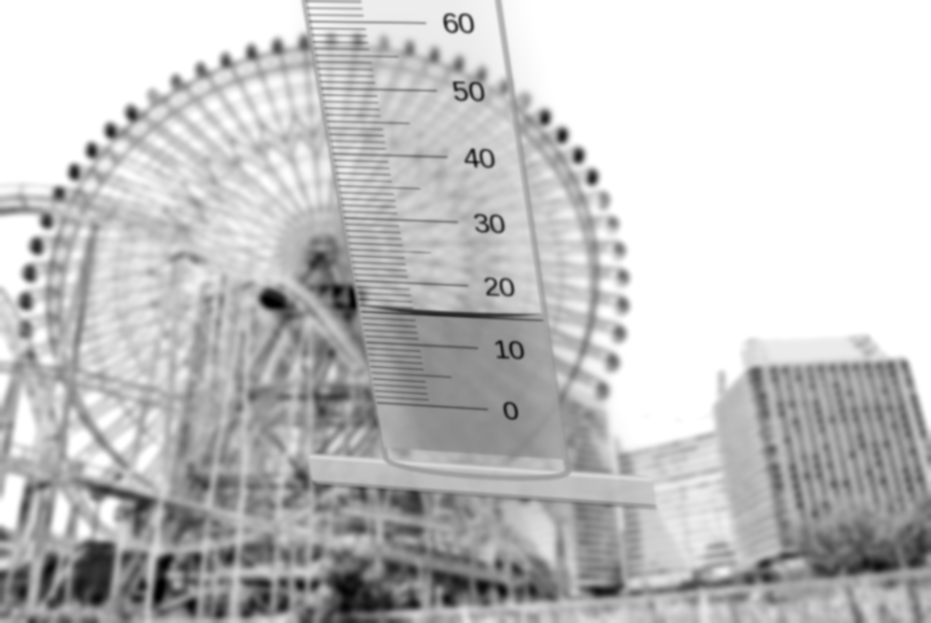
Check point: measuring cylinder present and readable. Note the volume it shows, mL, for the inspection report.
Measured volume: 15 mL
